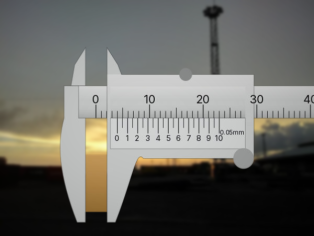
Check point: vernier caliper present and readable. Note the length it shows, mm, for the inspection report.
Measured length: 4.0 mm
